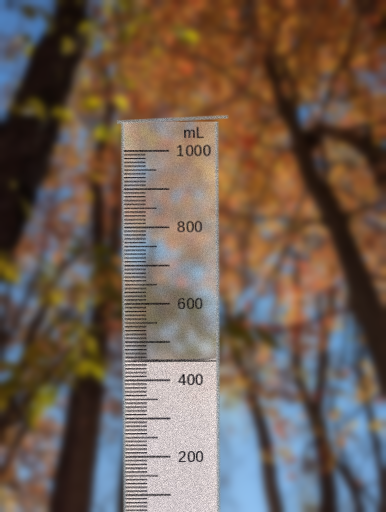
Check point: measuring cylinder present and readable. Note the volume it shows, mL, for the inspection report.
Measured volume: 450 mL
